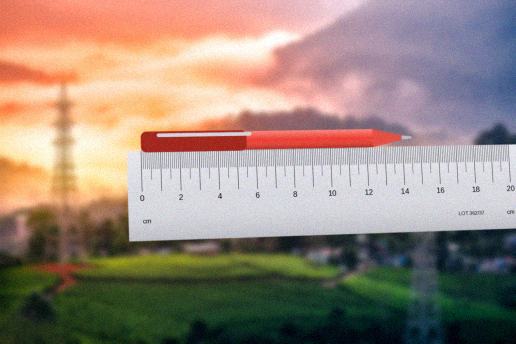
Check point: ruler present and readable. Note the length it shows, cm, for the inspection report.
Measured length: 14.5 cm
